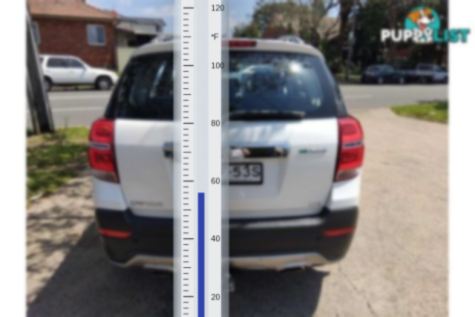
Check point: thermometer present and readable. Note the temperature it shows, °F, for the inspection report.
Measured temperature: 56 °F
